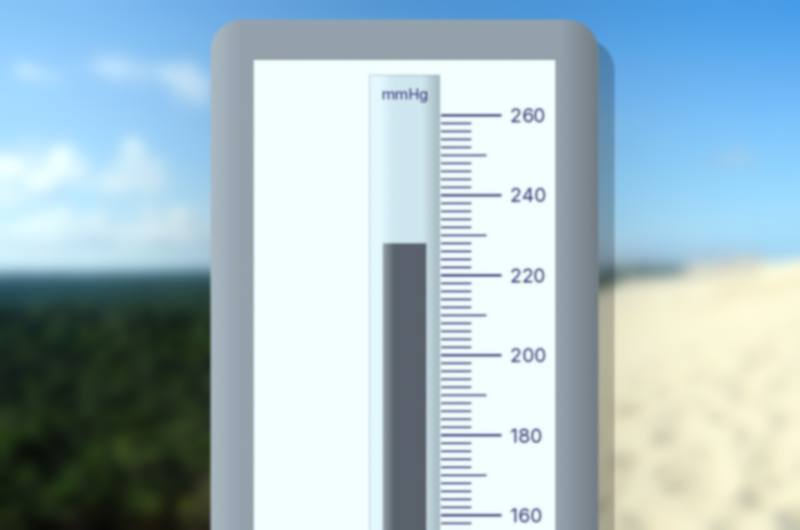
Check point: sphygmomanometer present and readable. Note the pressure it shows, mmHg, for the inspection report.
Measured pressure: 228 mmHg
